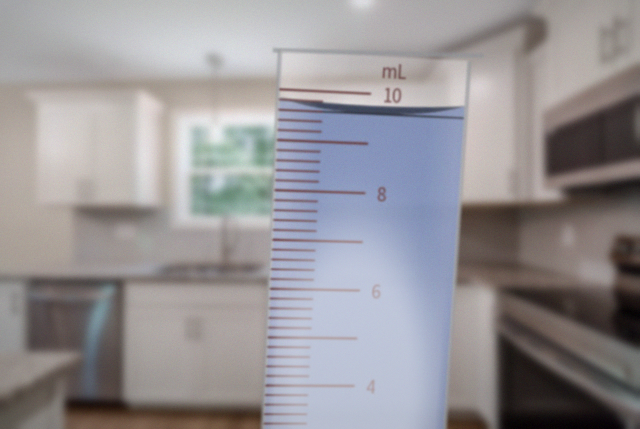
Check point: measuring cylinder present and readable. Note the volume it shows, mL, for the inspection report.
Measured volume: 9.6 mL
